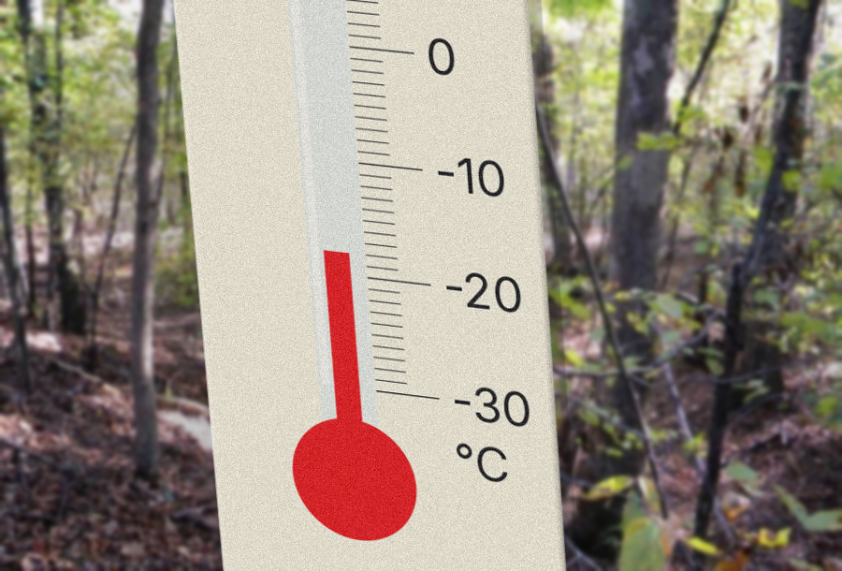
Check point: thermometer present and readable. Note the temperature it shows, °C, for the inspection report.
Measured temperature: -18 °C
